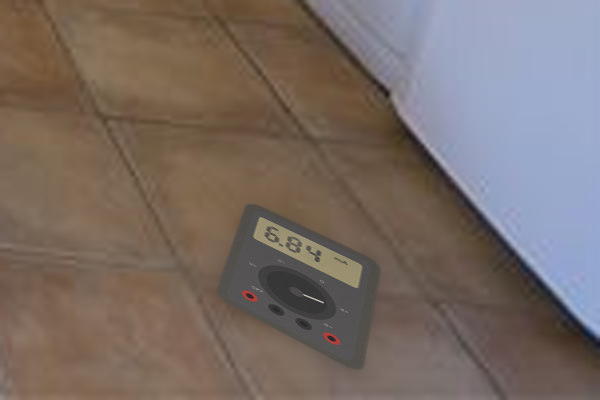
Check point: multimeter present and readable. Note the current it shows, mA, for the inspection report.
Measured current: 6.84 mA
